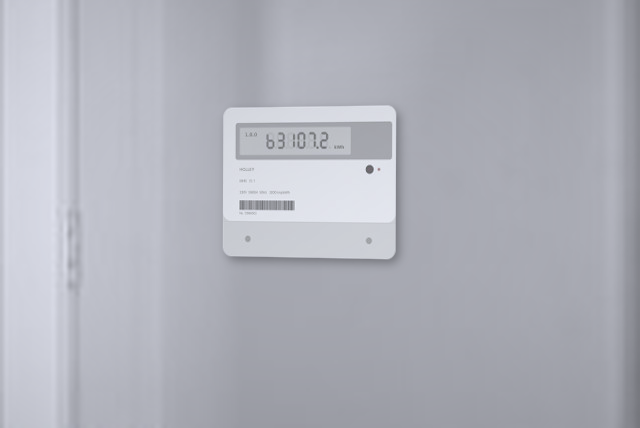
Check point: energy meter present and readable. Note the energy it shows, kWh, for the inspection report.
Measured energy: 63107.2 kWh
